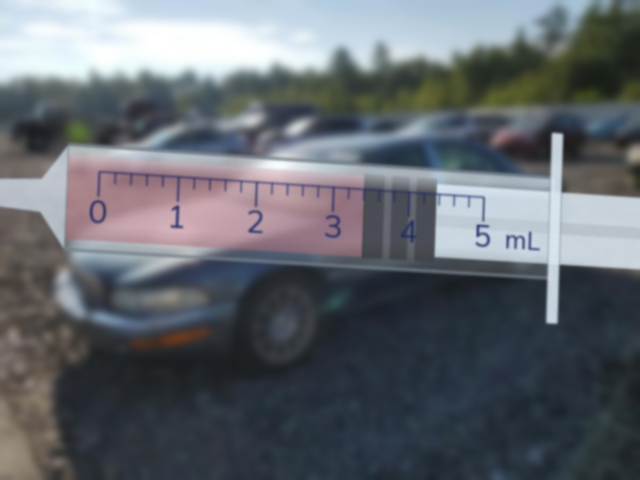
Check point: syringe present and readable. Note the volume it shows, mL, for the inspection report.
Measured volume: 3.4 mL
